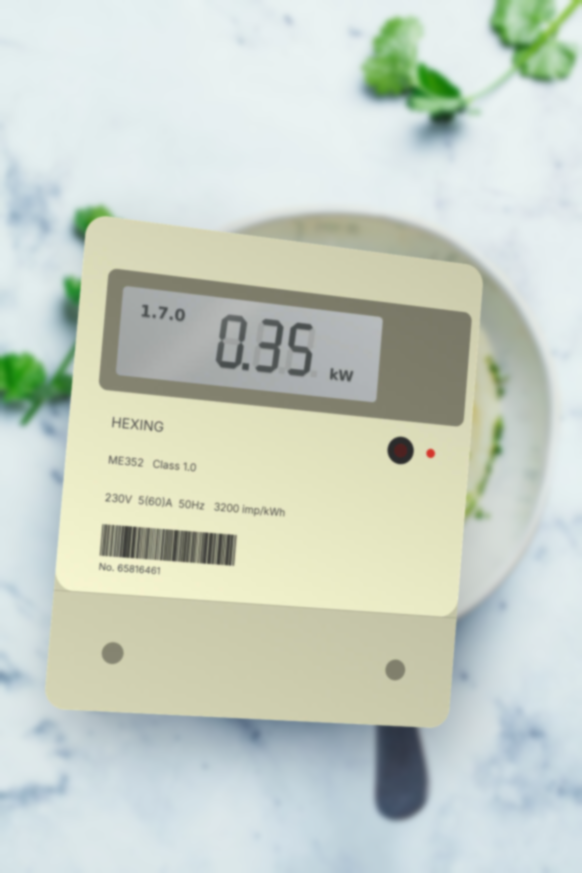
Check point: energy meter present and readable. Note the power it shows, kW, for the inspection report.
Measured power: 0.35 kW
